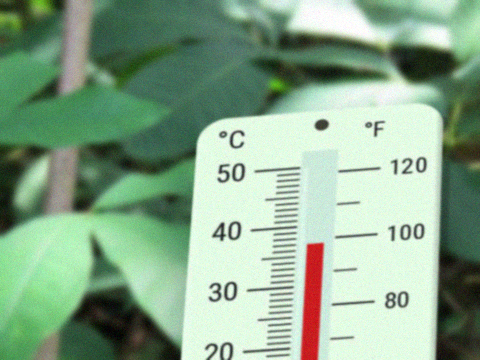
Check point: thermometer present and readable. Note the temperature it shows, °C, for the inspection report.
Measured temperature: 37 °C
